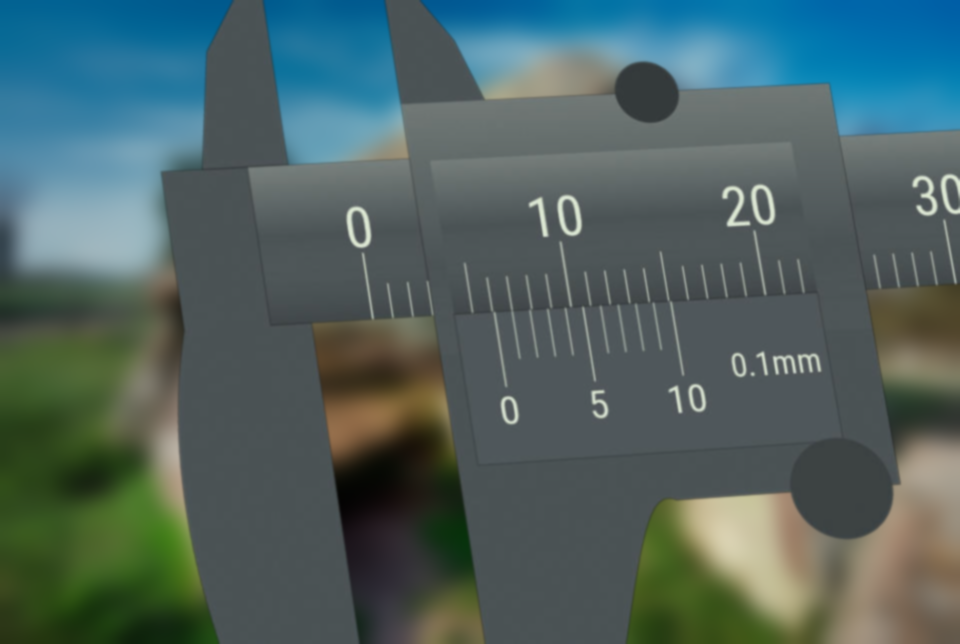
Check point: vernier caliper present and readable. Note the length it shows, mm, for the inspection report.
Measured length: 6.1 mm
